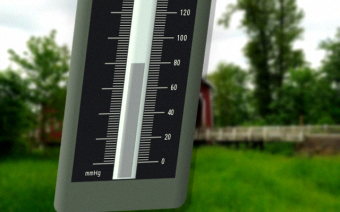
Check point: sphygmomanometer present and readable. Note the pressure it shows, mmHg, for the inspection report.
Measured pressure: 80 mmHg
